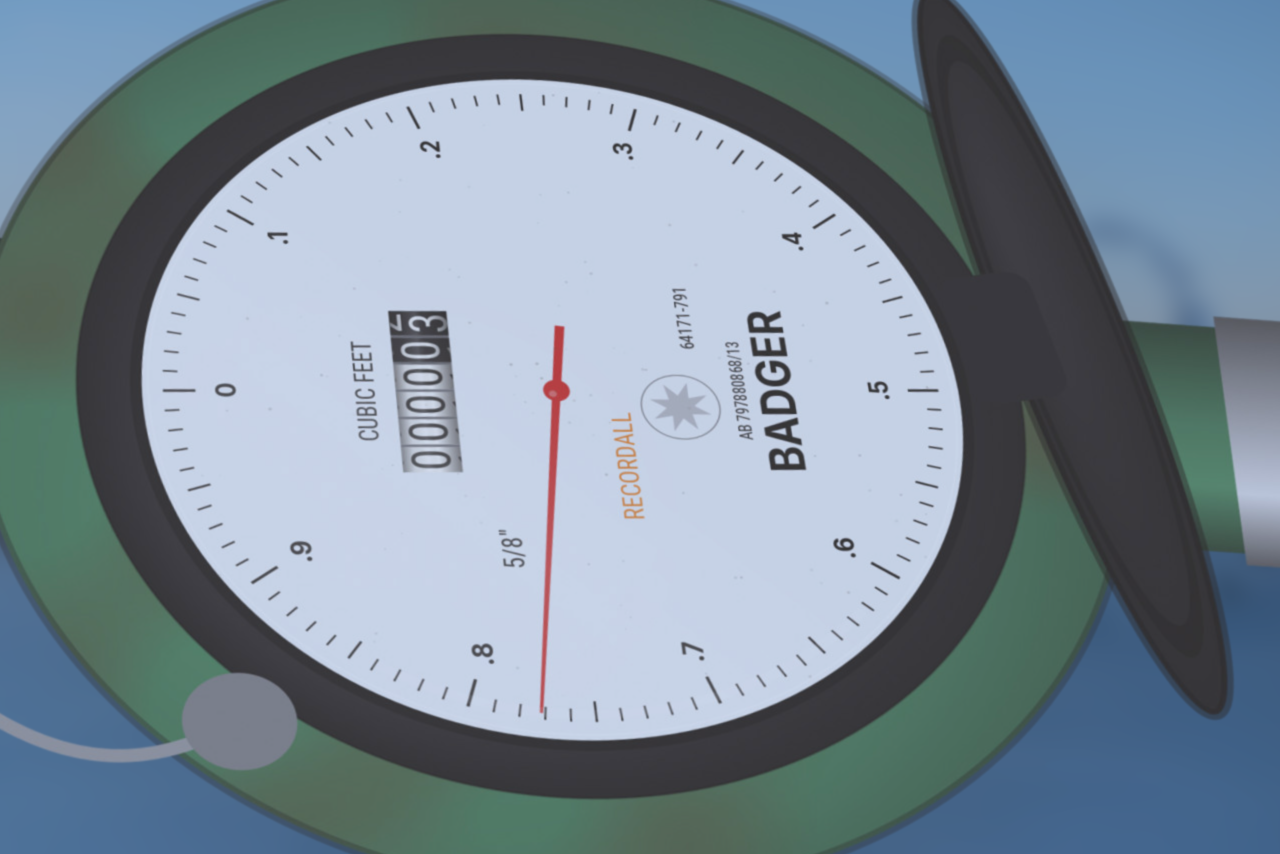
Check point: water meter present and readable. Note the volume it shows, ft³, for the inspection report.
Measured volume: 2.77 ft³
